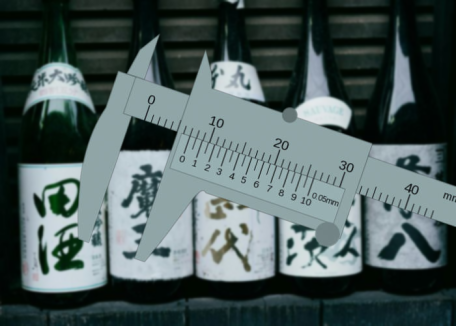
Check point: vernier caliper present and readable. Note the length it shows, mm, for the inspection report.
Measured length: 7.0 mm
